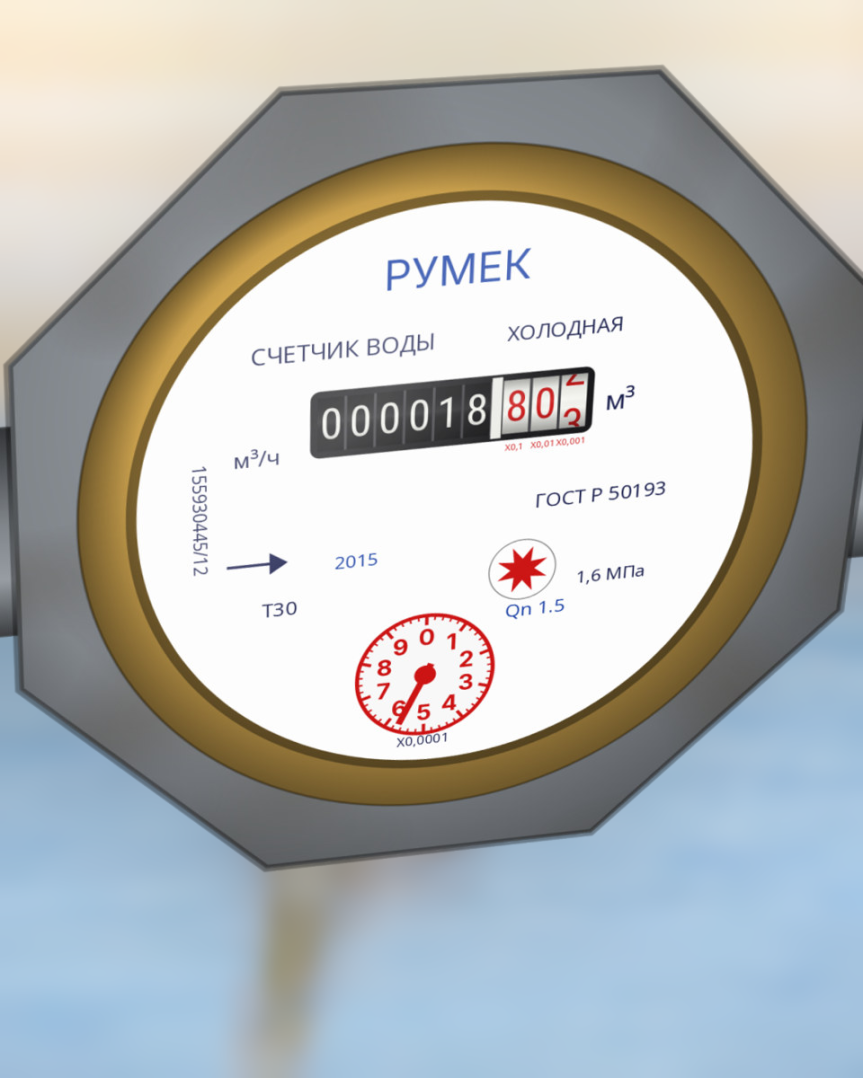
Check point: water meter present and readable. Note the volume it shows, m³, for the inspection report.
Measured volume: 18.8025 m³
